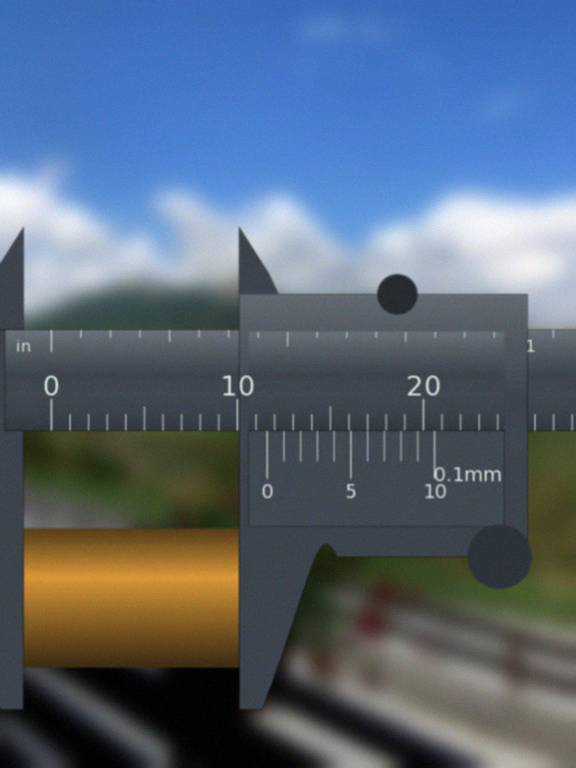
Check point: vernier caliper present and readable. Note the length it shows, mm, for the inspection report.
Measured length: 11.6 mm
